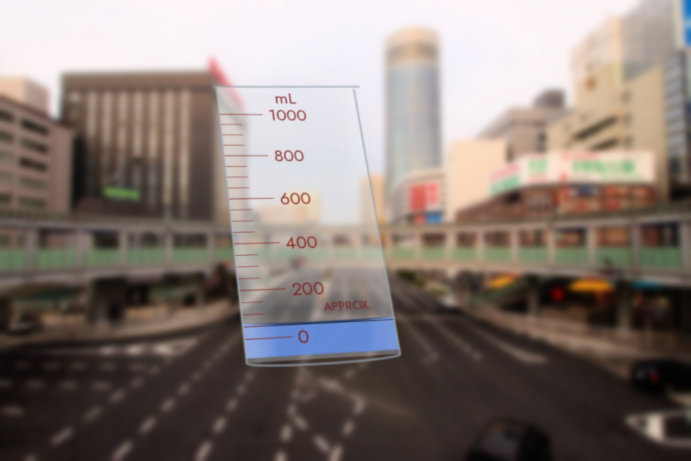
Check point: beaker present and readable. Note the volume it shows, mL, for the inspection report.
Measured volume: 50 mL
